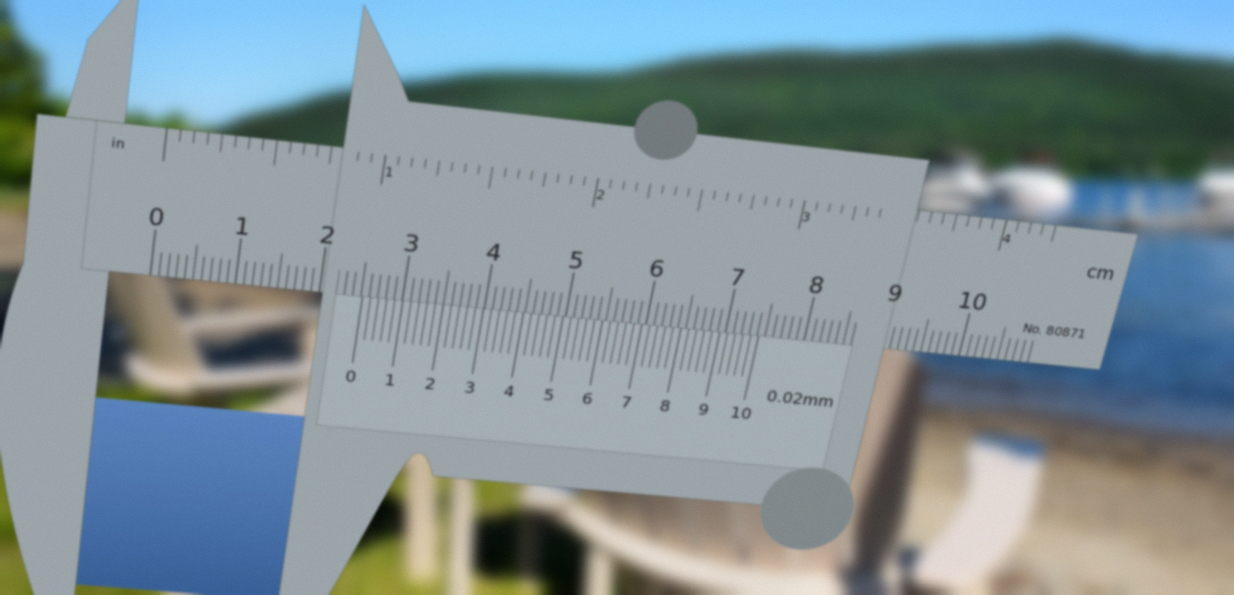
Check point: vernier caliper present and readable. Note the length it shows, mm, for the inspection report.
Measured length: 25.2 mm
